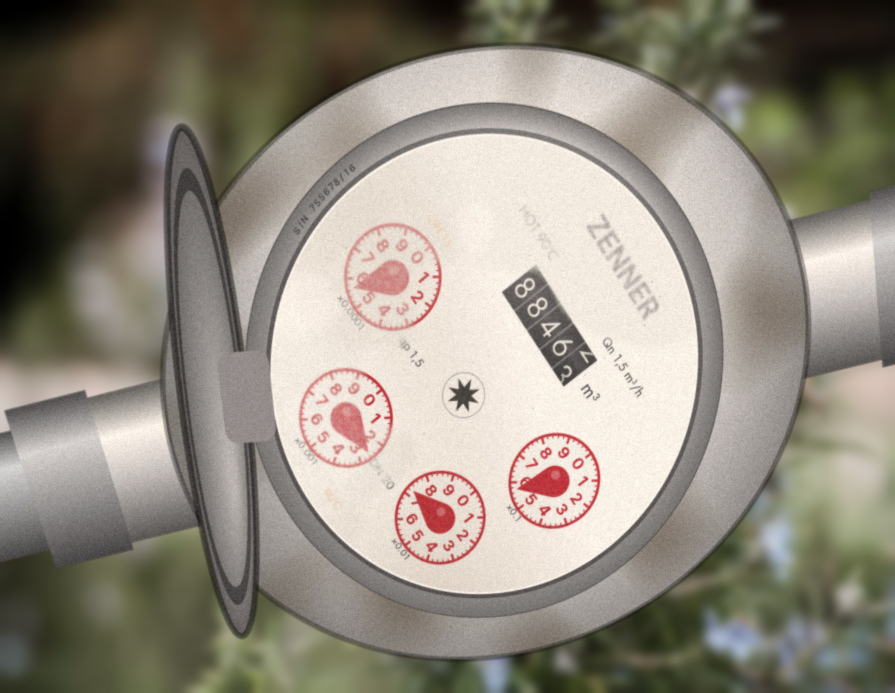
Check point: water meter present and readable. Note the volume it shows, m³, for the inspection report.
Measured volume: 88462.5725 m³
